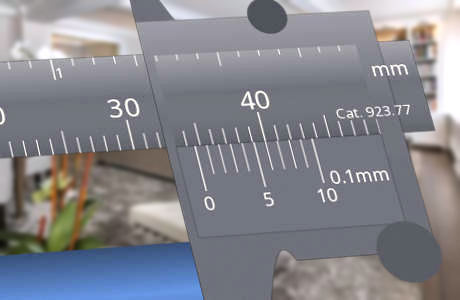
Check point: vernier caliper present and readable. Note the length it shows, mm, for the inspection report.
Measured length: 34.6 mm
